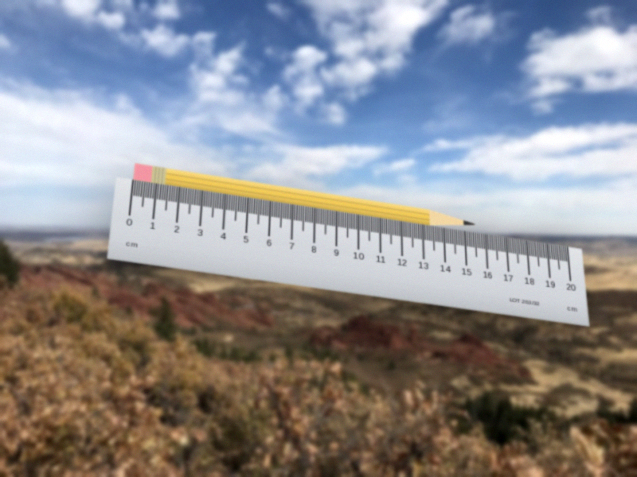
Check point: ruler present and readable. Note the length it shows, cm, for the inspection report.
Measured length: 15.5 cm
